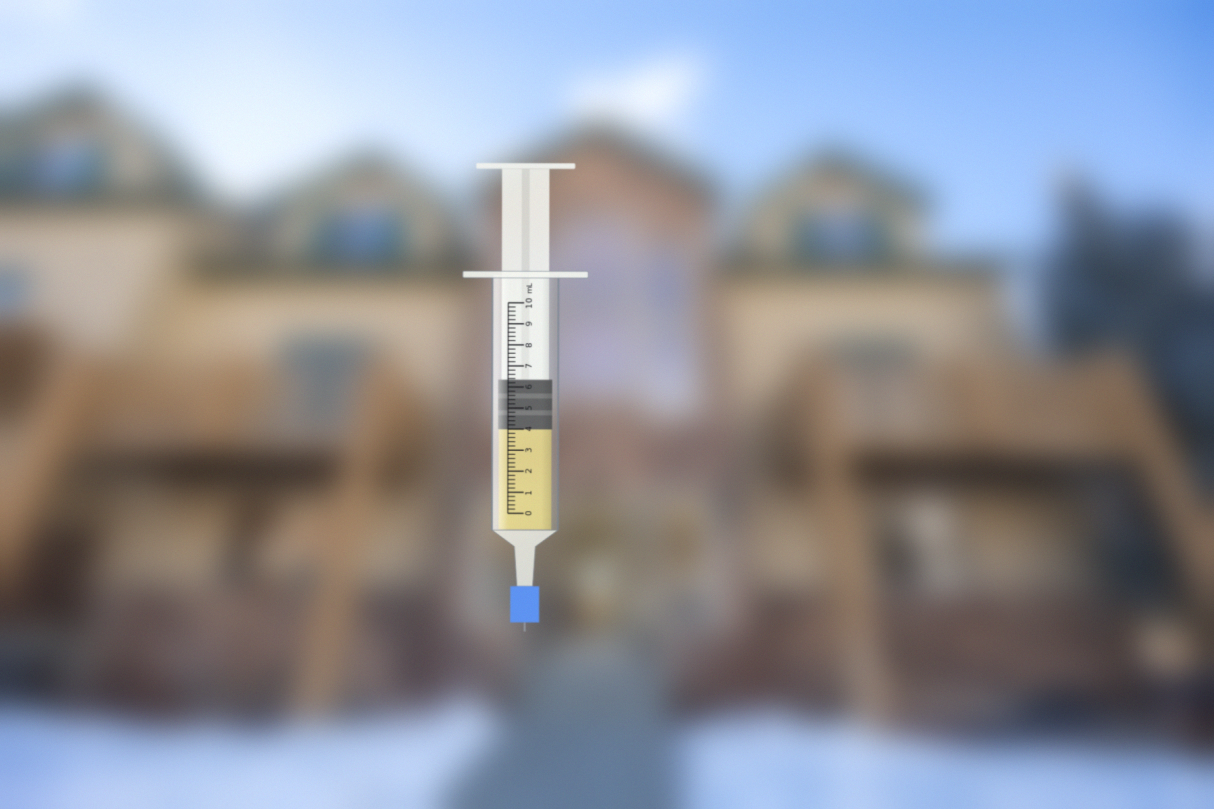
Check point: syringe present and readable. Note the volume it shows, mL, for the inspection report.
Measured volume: 4 mL
